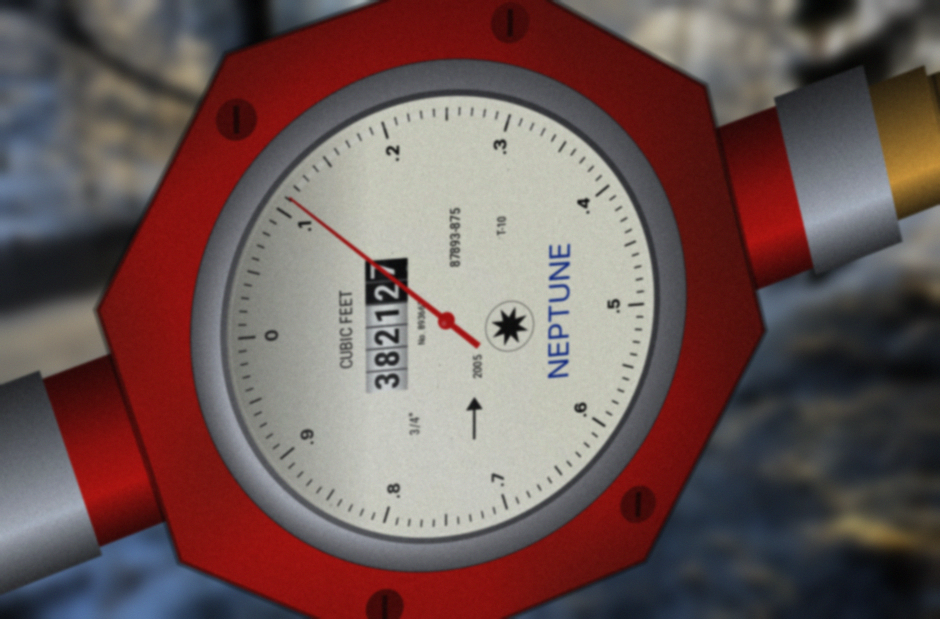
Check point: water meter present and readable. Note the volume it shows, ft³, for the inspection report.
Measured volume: 382127.11 ft³
